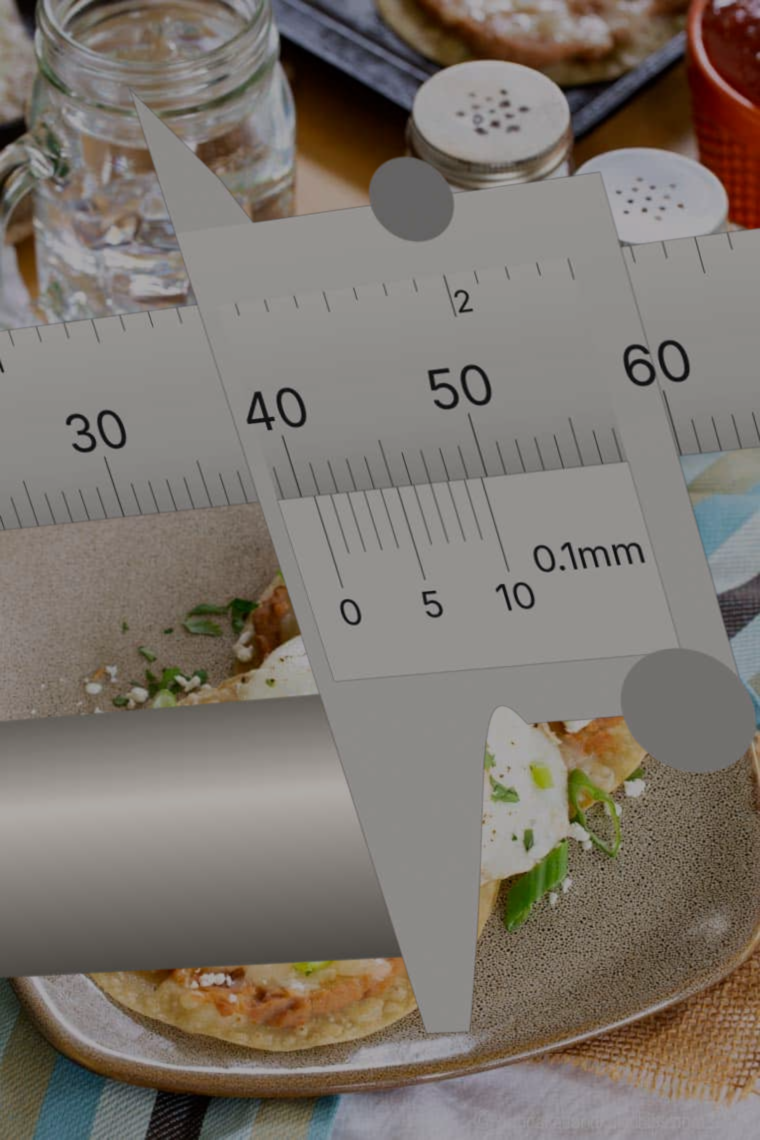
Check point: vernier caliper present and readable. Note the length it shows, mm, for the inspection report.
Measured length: 40.7 mm
